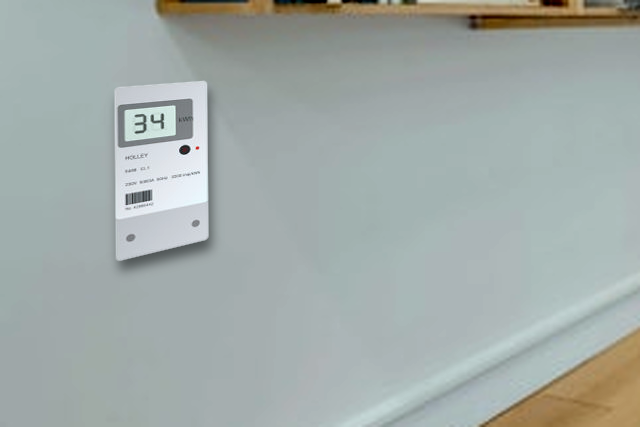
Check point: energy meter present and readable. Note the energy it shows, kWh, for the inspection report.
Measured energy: 34 kWh
